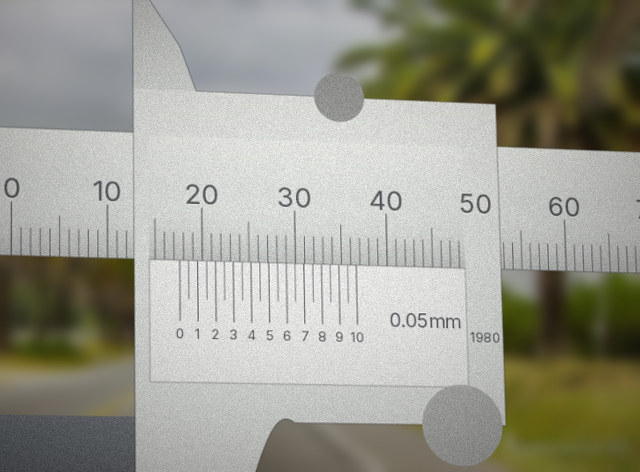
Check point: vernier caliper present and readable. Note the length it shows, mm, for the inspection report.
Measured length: 17.6 mm
